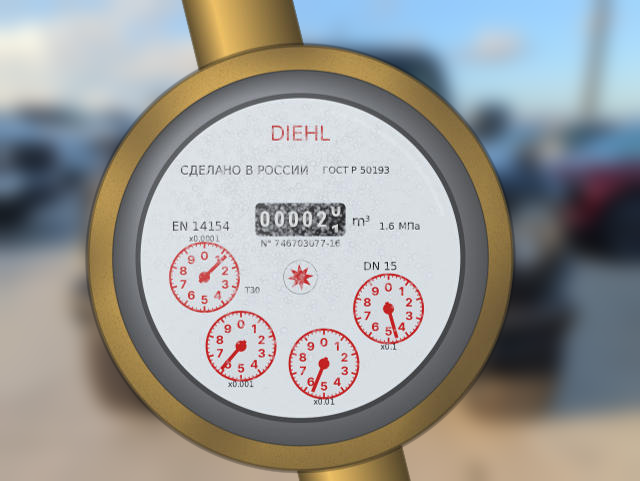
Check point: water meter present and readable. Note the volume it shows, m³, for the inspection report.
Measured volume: 20.4561 m³
